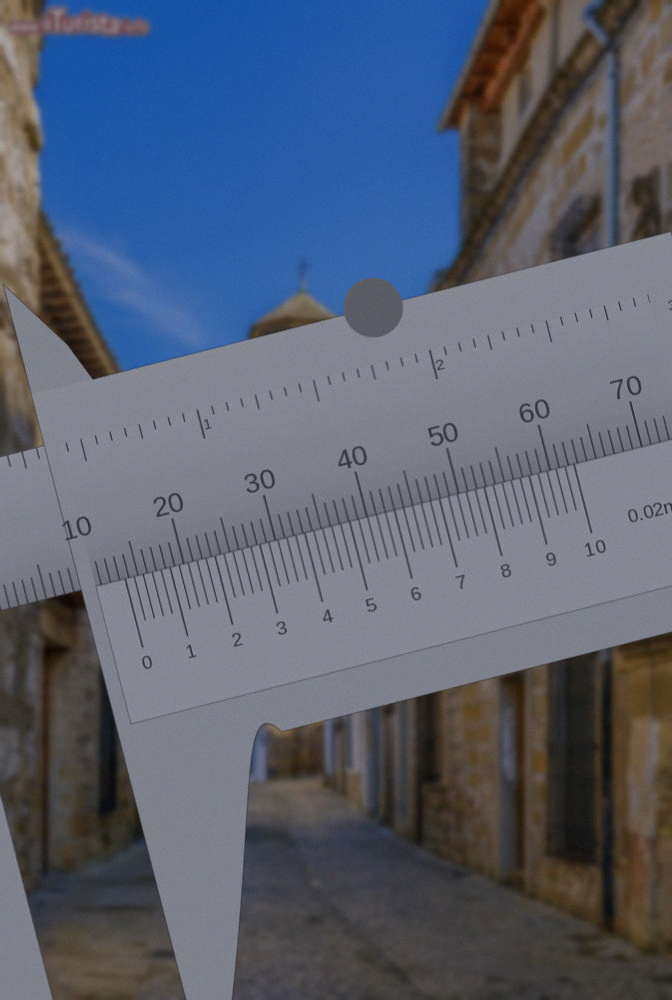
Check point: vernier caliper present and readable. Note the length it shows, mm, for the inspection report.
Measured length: 13.6 mm
